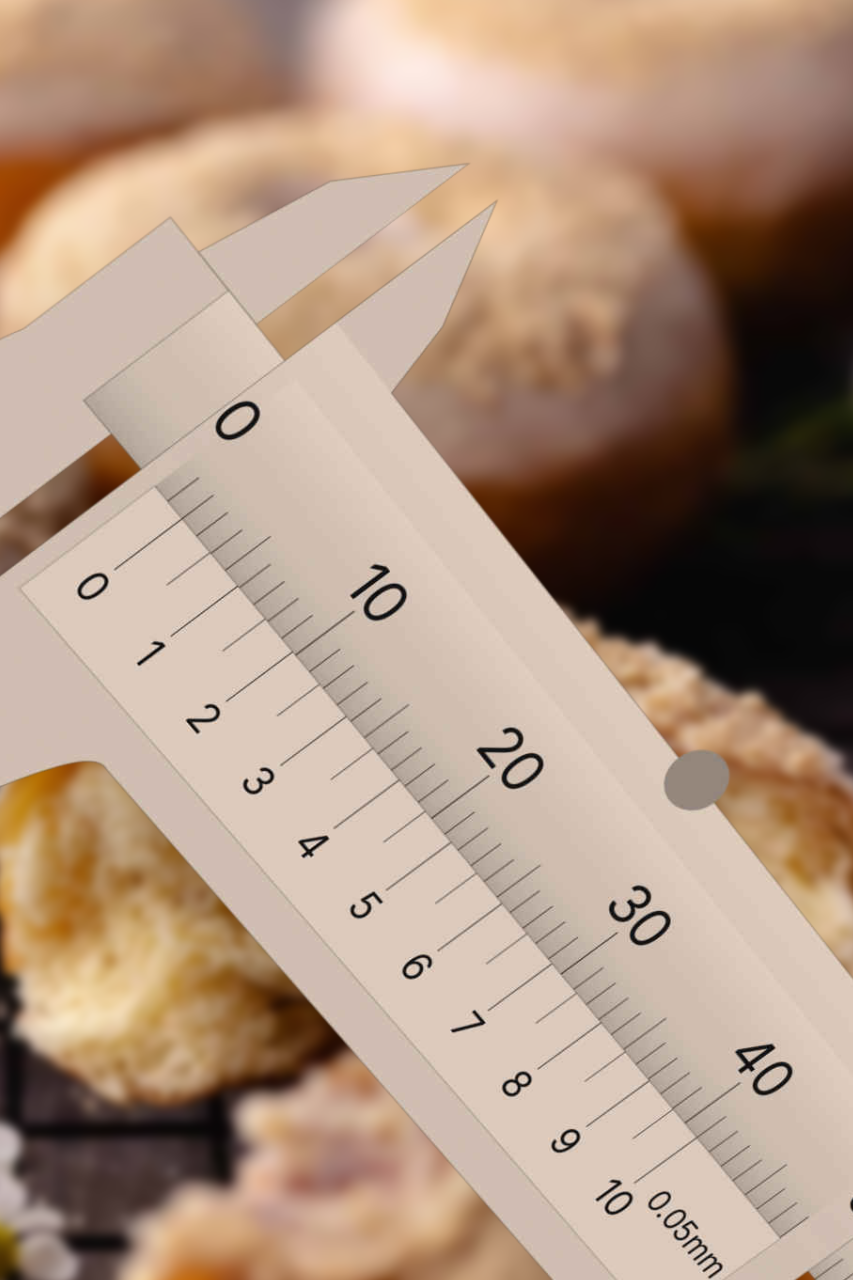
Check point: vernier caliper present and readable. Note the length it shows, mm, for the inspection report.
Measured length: 2.0 mm
